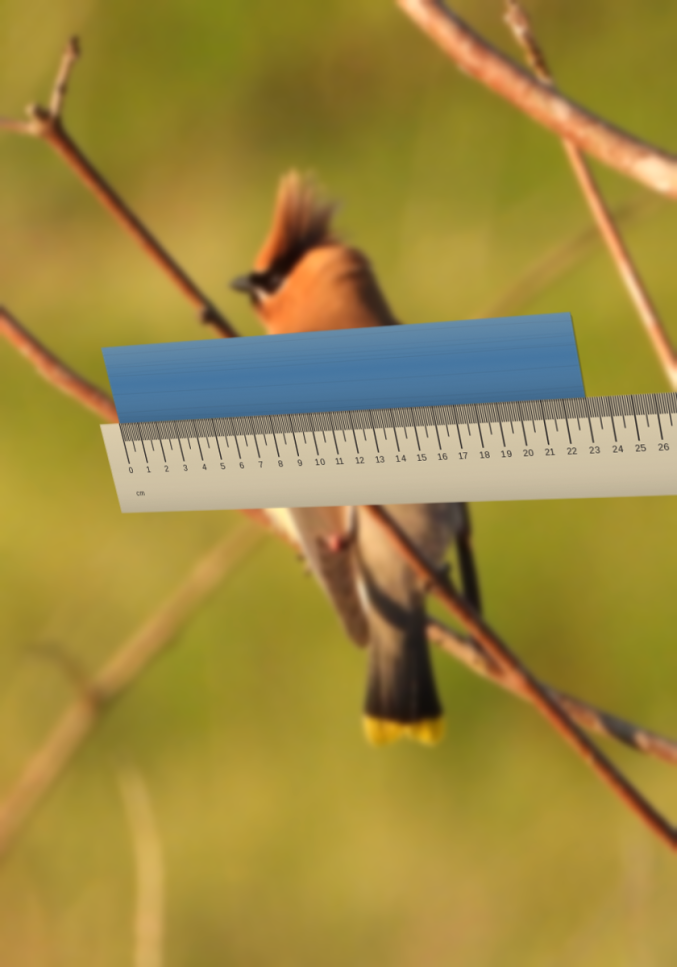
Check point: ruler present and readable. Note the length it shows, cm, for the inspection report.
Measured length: 23 cm
